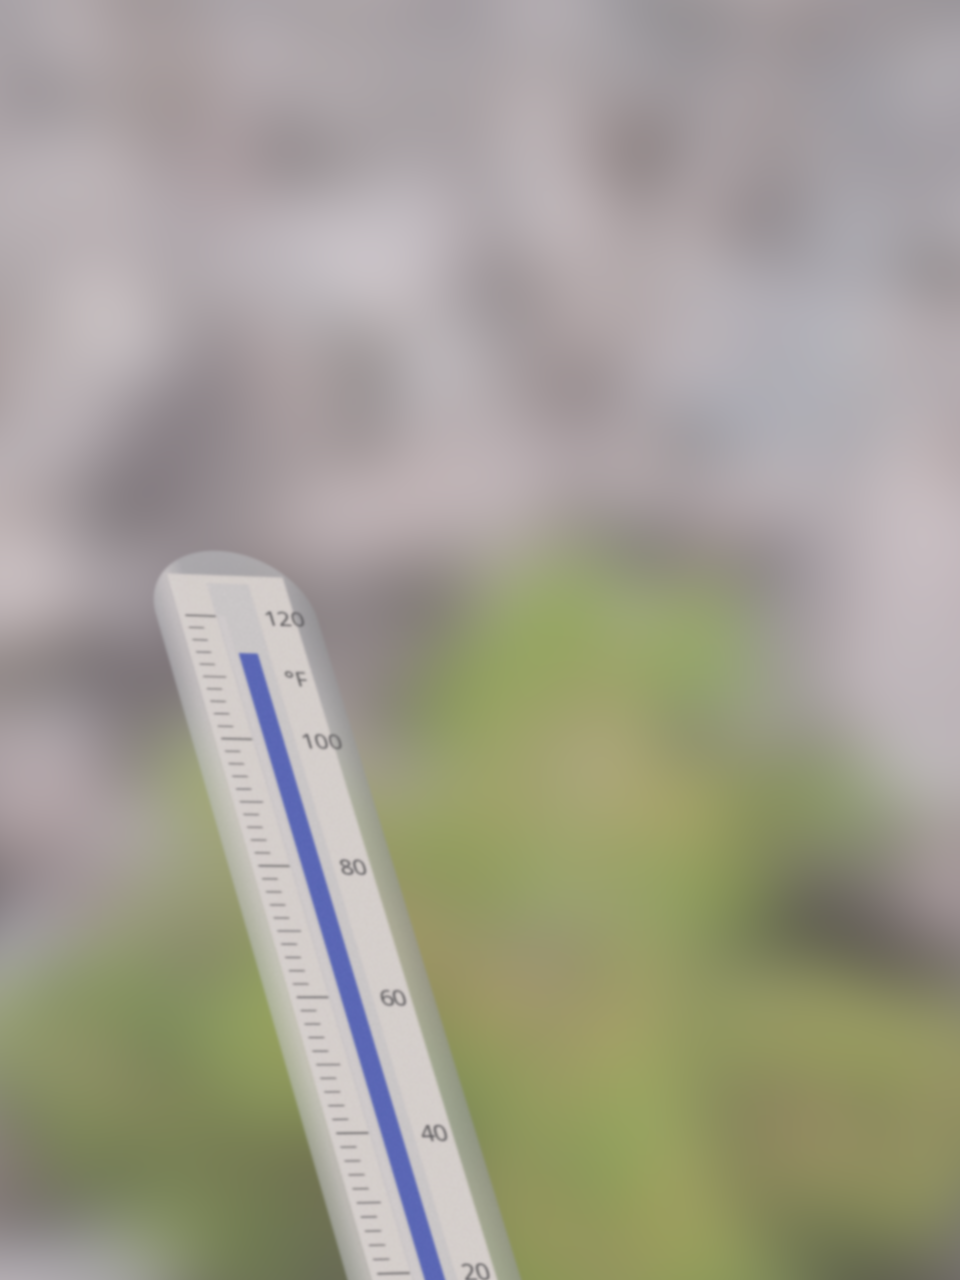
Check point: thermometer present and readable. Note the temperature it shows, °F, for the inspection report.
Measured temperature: 114 °F
